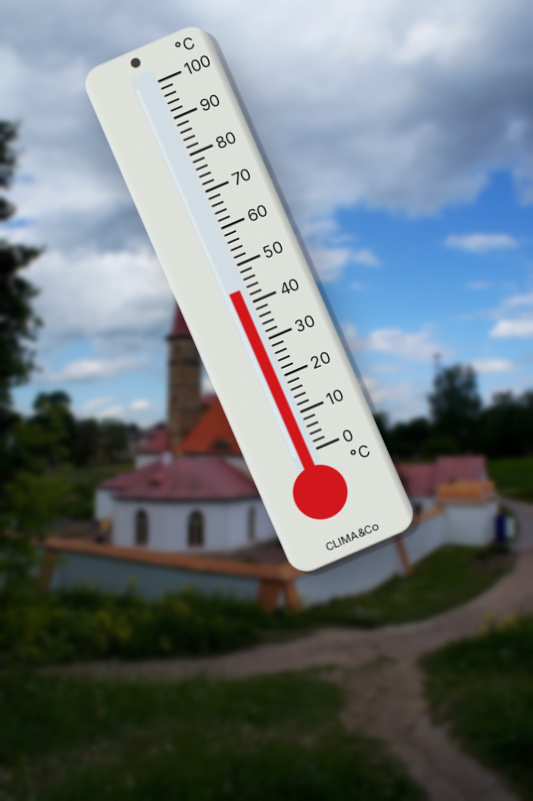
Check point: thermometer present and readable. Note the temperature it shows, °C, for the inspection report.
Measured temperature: 44 °C
